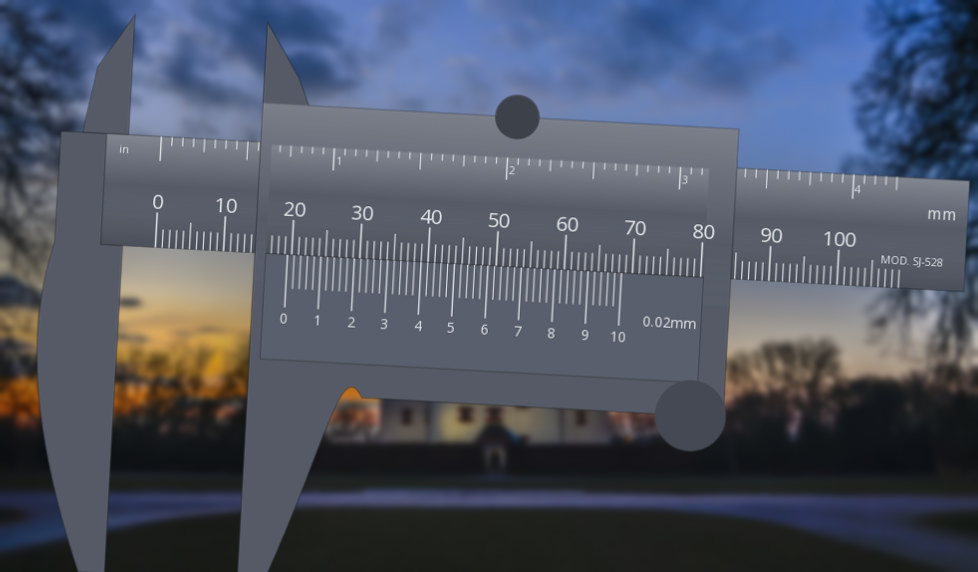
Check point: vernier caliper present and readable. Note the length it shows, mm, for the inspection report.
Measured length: 19.4 mm
